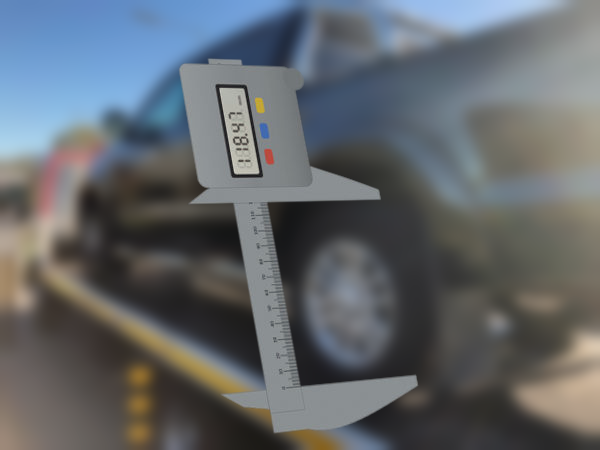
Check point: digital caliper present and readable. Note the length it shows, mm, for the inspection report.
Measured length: 118.47 mm
